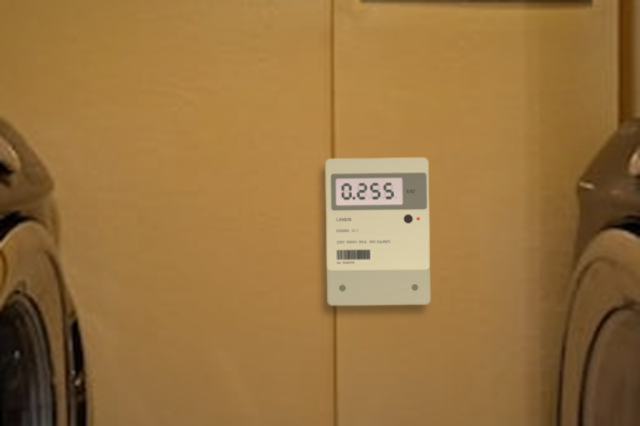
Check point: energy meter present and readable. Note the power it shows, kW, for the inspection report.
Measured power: 0.255 kW
